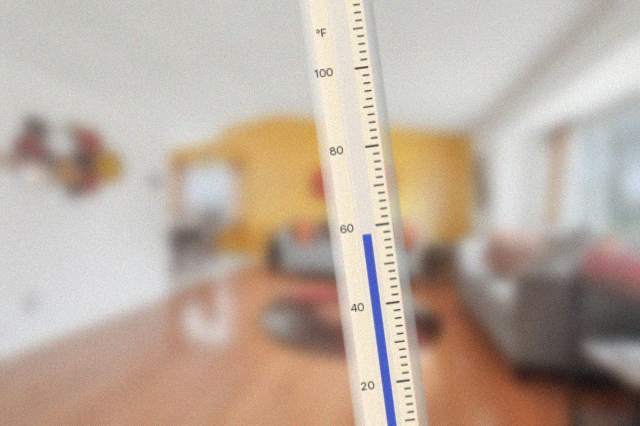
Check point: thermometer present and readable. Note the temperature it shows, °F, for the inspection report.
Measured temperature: 58 °F
